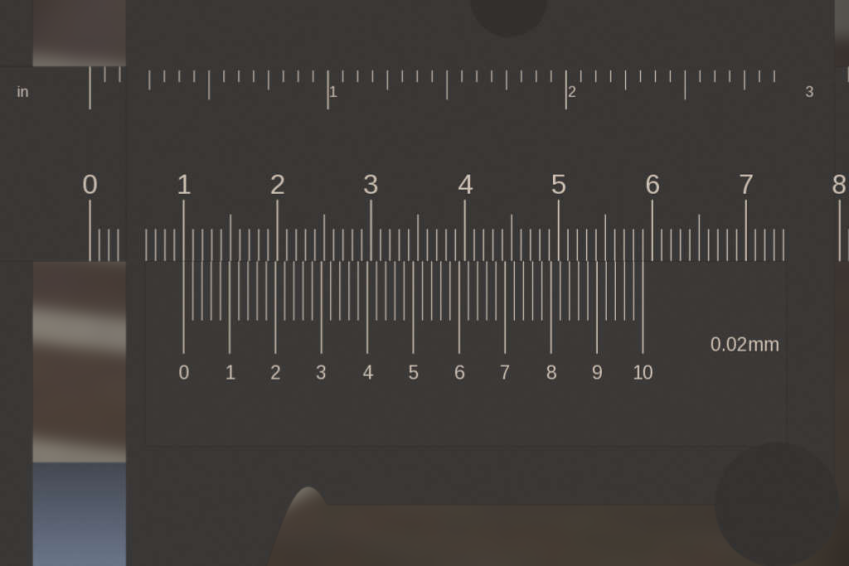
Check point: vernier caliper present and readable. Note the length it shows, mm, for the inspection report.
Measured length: 10.0 mm
